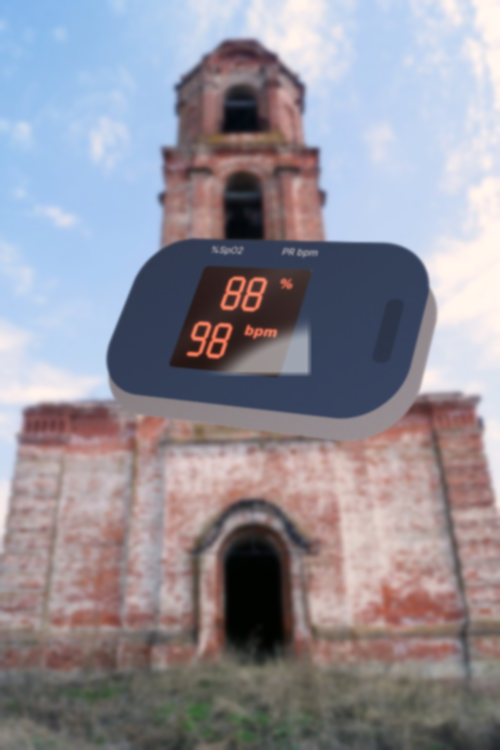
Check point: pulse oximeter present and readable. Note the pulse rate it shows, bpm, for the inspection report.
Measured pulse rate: 98 bpm
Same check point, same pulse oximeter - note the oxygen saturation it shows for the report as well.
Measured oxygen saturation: 88 %
